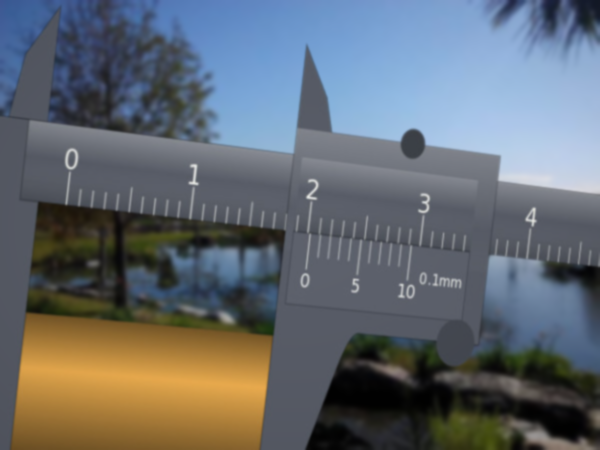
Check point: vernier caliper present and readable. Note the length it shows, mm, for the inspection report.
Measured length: 20.2 mm
